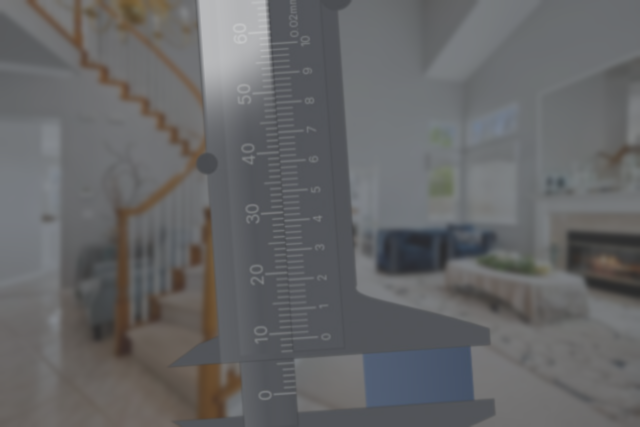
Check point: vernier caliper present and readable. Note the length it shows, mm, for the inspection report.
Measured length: 9.0 mm
